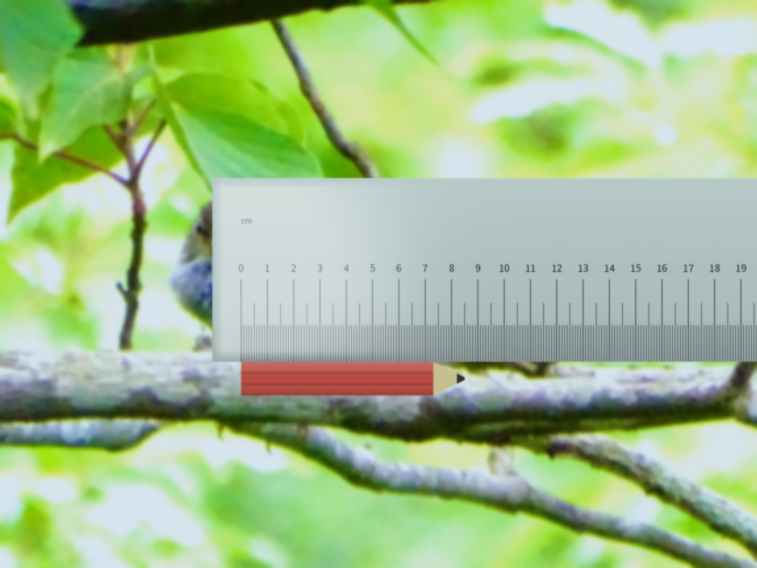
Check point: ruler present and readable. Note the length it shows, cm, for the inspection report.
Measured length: 8.5 cm
